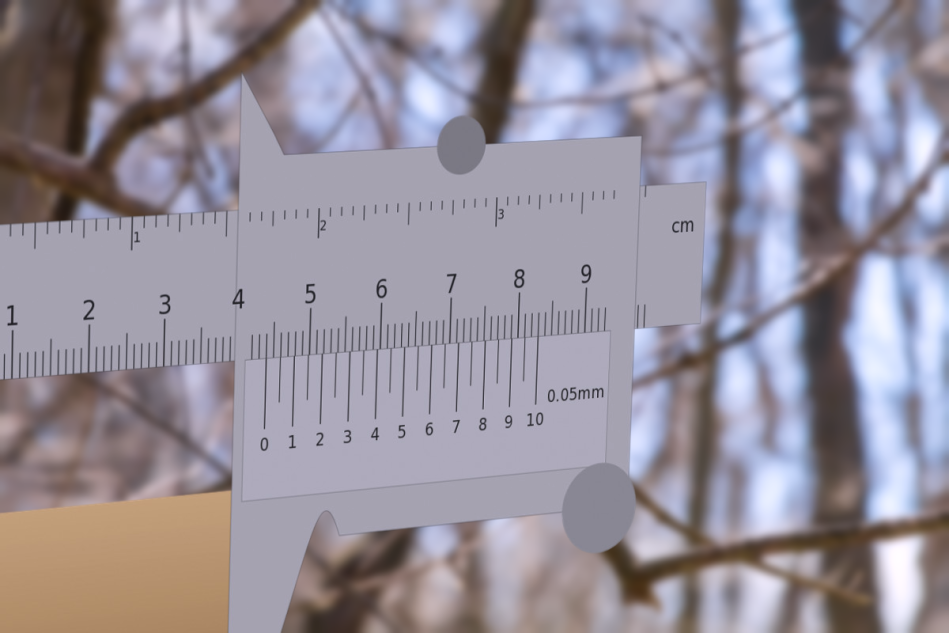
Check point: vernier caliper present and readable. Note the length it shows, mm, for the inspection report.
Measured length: 44.0 mm
